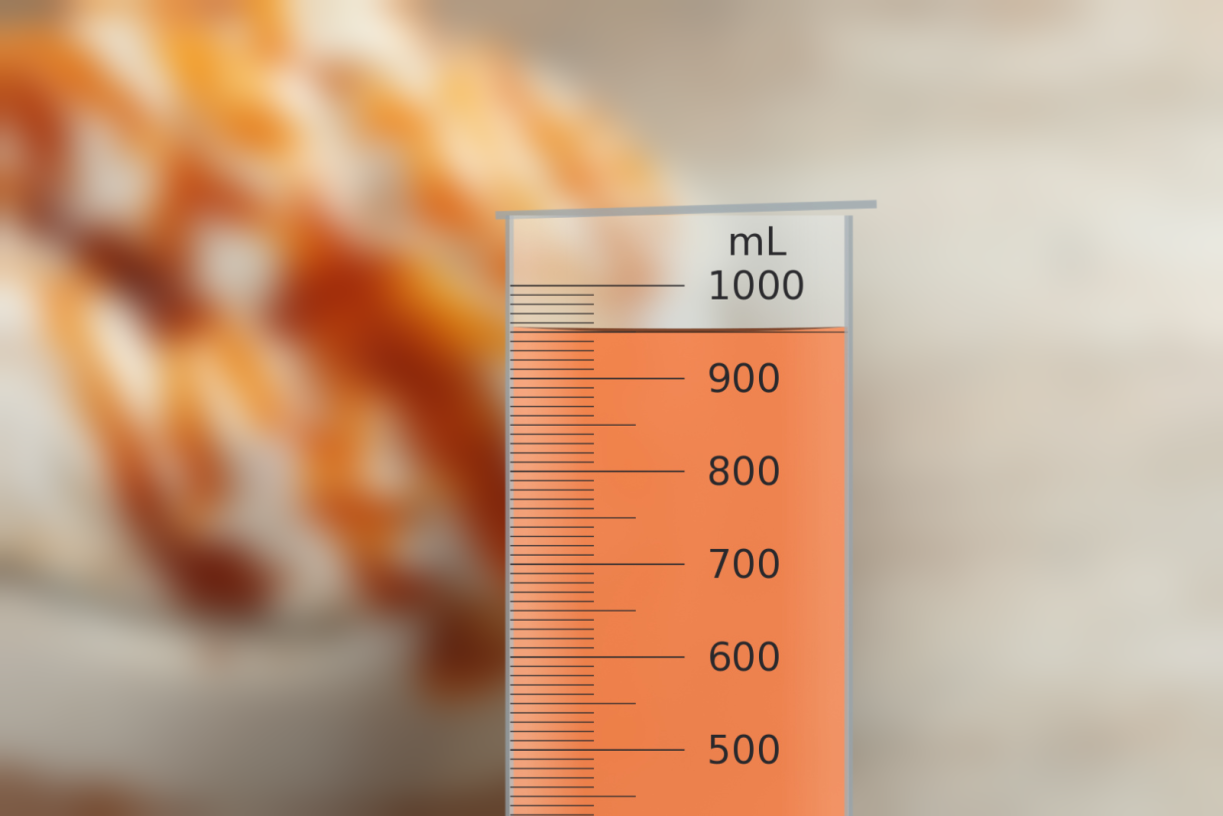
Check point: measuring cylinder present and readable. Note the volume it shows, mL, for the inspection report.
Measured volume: 950 mL
